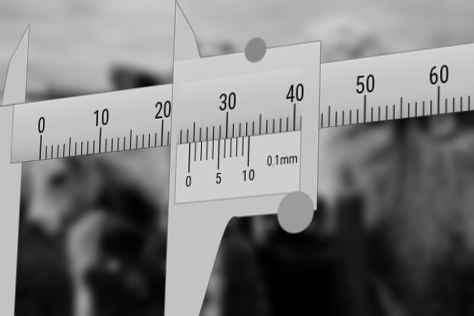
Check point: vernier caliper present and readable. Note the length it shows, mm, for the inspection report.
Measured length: 24.4 mm
